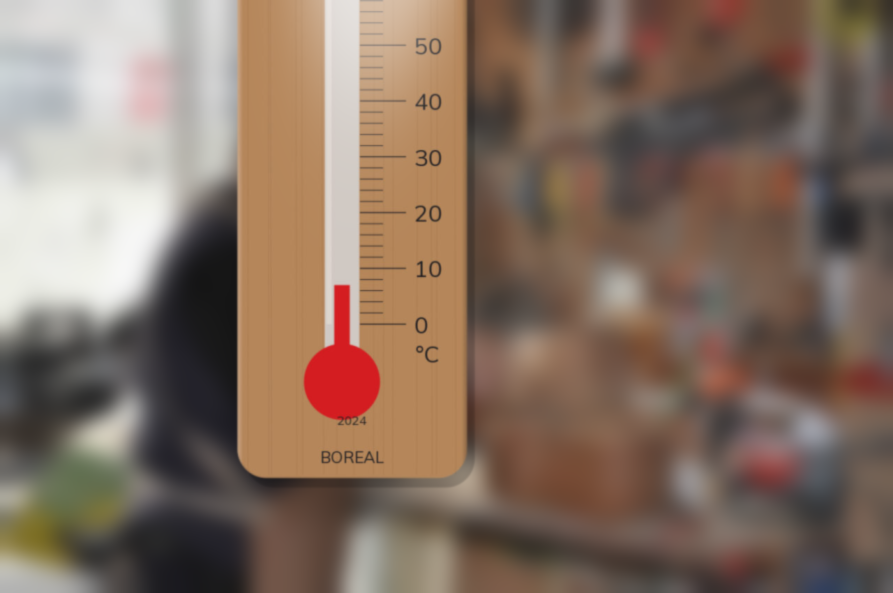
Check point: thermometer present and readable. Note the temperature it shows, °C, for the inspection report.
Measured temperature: 7 °C
